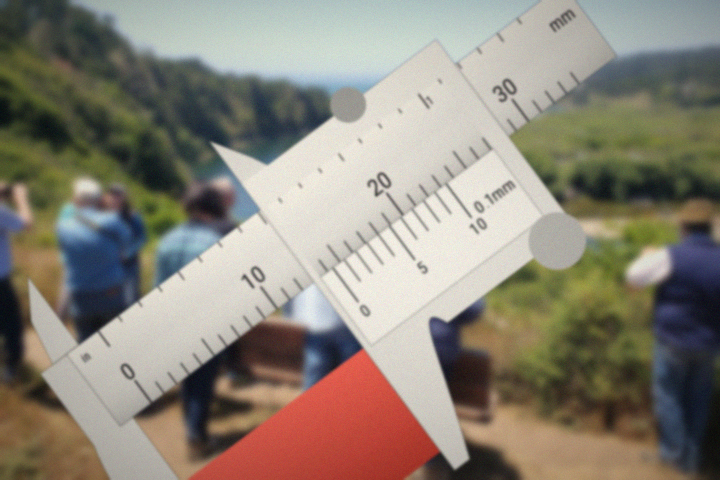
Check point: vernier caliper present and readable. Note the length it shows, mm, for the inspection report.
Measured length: 14.4 mm
